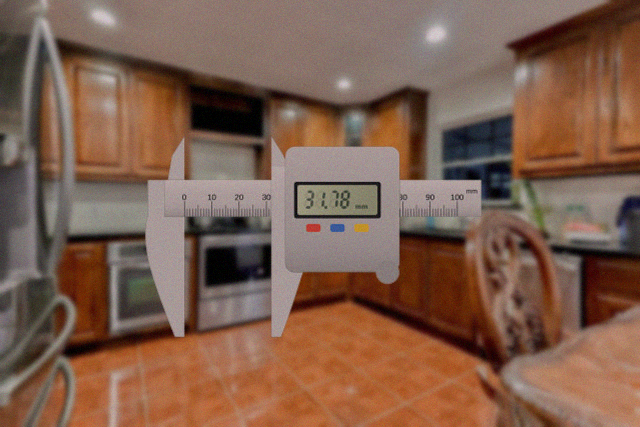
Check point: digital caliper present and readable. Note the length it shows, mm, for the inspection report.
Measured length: 31.78 mm
